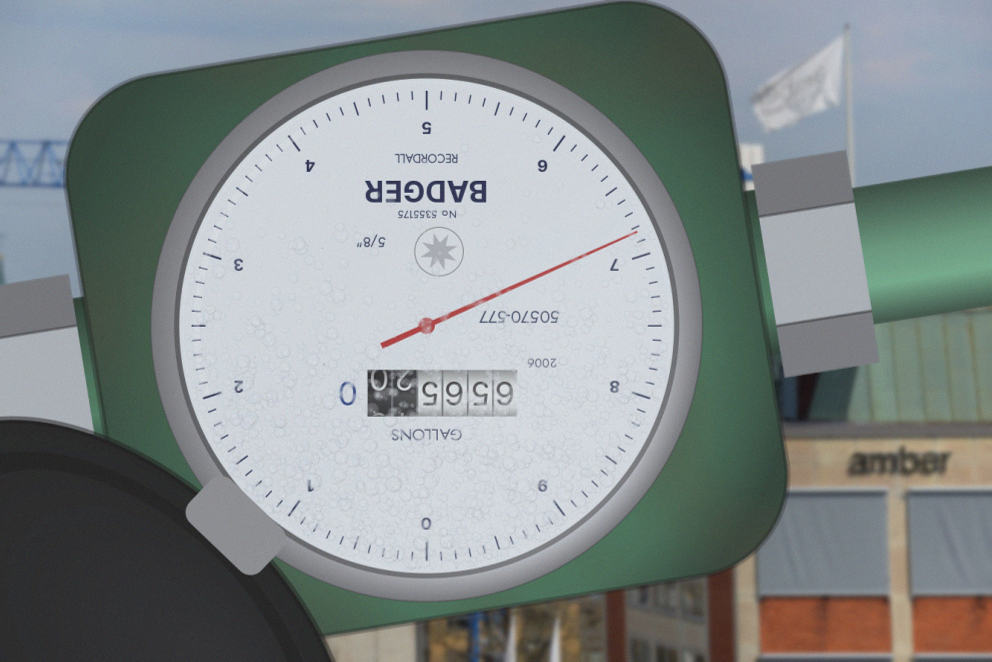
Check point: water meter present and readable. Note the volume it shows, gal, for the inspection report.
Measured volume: 6565196.8 gal
